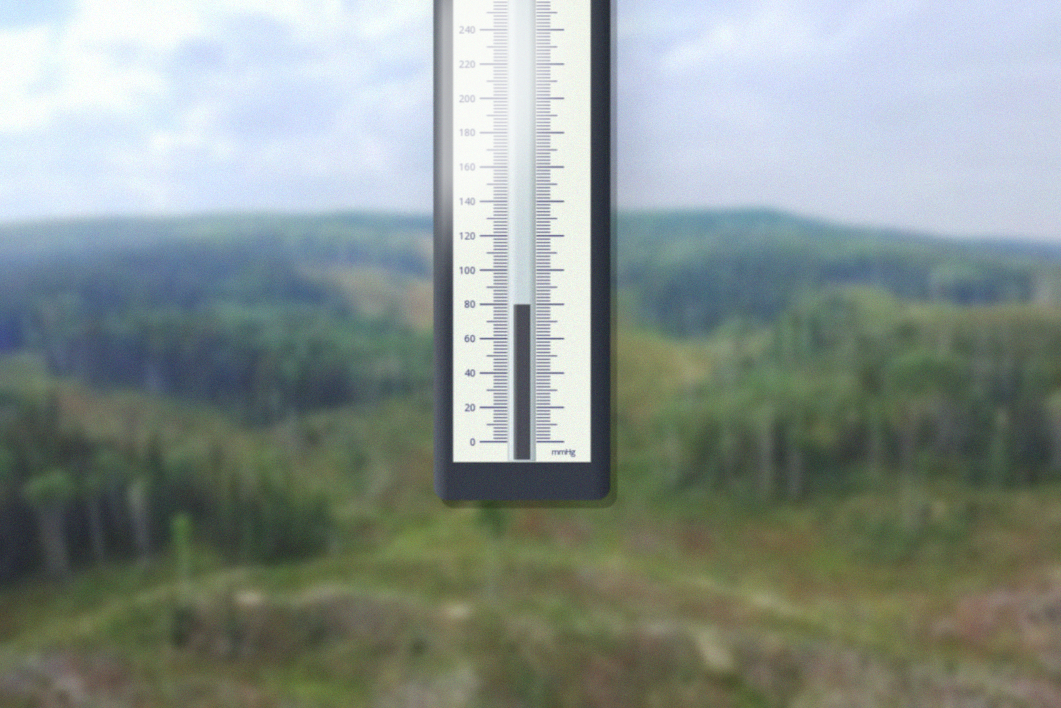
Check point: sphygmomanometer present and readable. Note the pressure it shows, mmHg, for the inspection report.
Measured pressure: 80 mmHg
